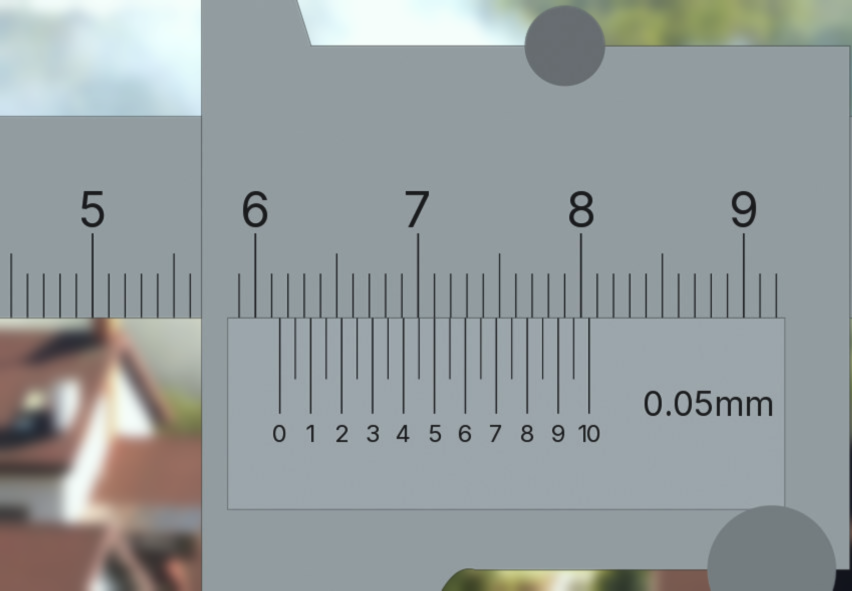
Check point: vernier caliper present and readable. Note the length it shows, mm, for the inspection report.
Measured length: 61.5 mm
